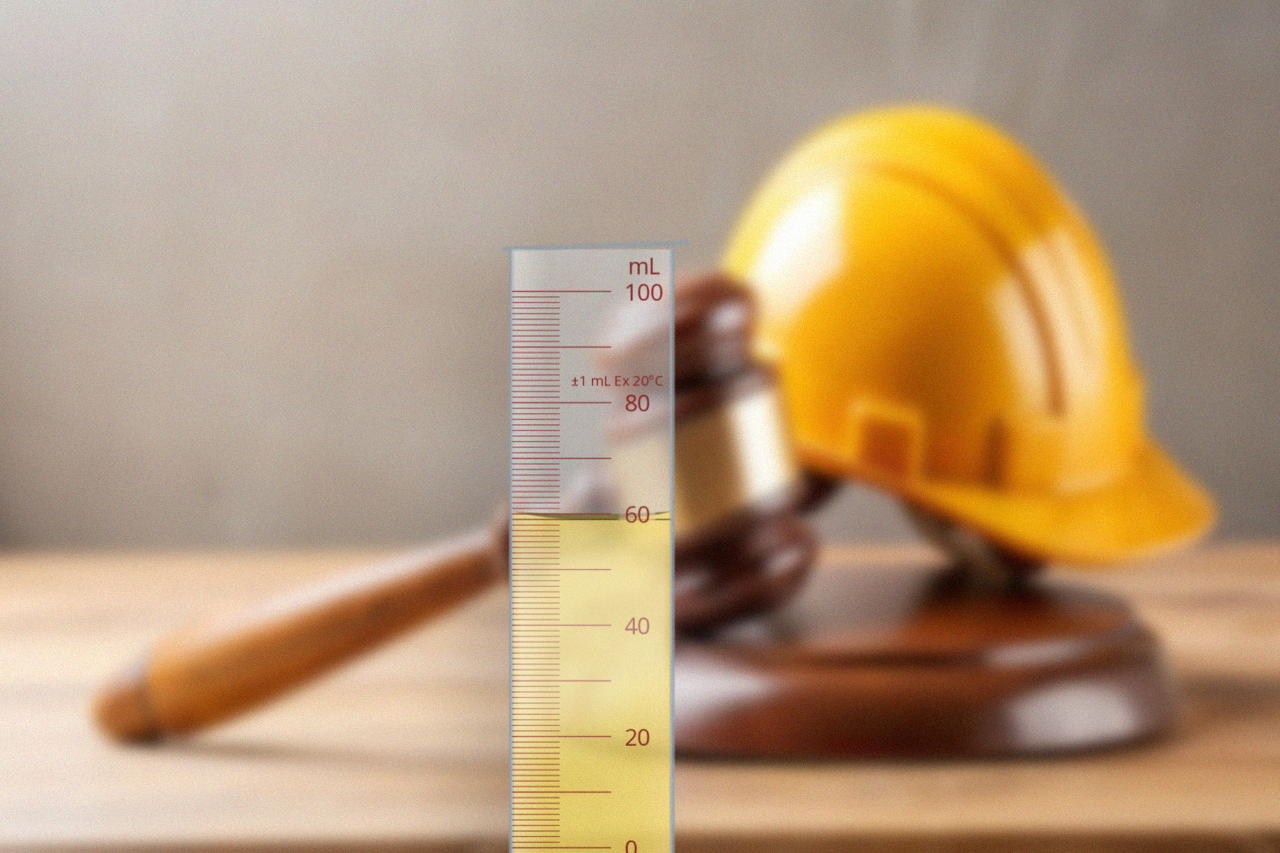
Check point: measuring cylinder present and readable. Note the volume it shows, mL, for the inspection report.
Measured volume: 59 mL
